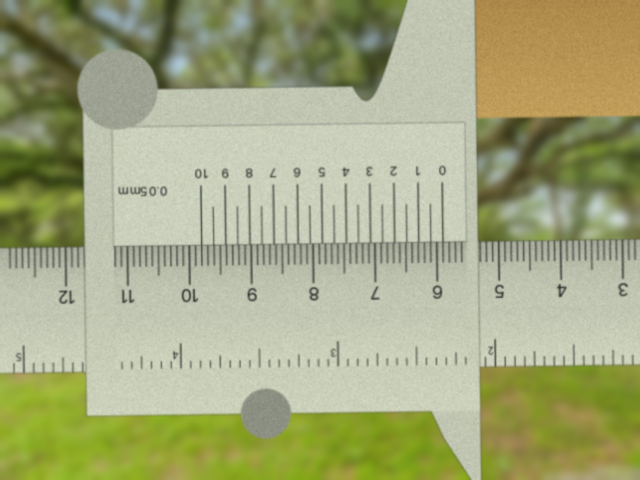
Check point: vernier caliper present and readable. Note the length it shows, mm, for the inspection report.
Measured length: 59.0 mm
